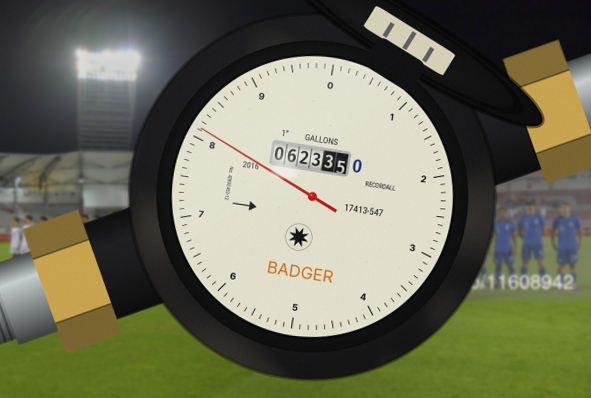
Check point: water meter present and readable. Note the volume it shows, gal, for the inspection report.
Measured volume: 623348.1 gal
